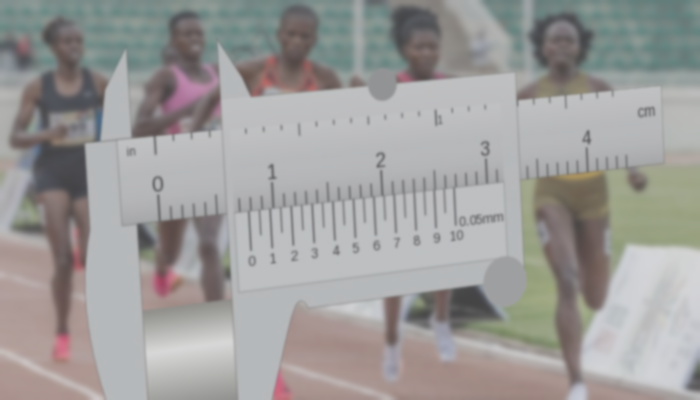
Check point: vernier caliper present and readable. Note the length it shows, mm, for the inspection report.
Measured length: 7.8 mm
